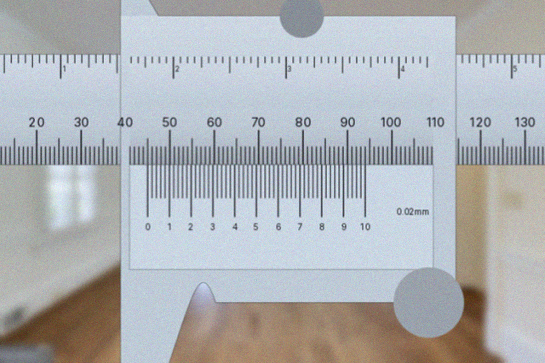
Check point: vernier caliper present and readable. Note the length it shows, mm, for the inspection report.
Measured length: 45.0 mm
